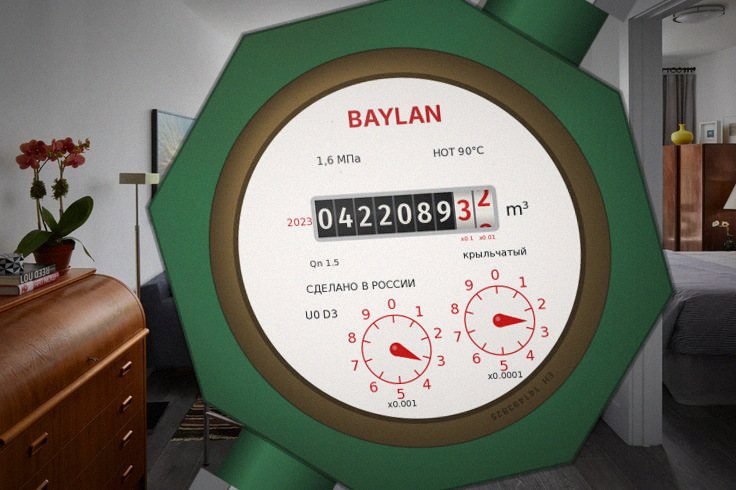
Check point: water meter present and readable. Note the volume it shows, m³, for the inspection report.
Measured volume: 422089.3232 m³
